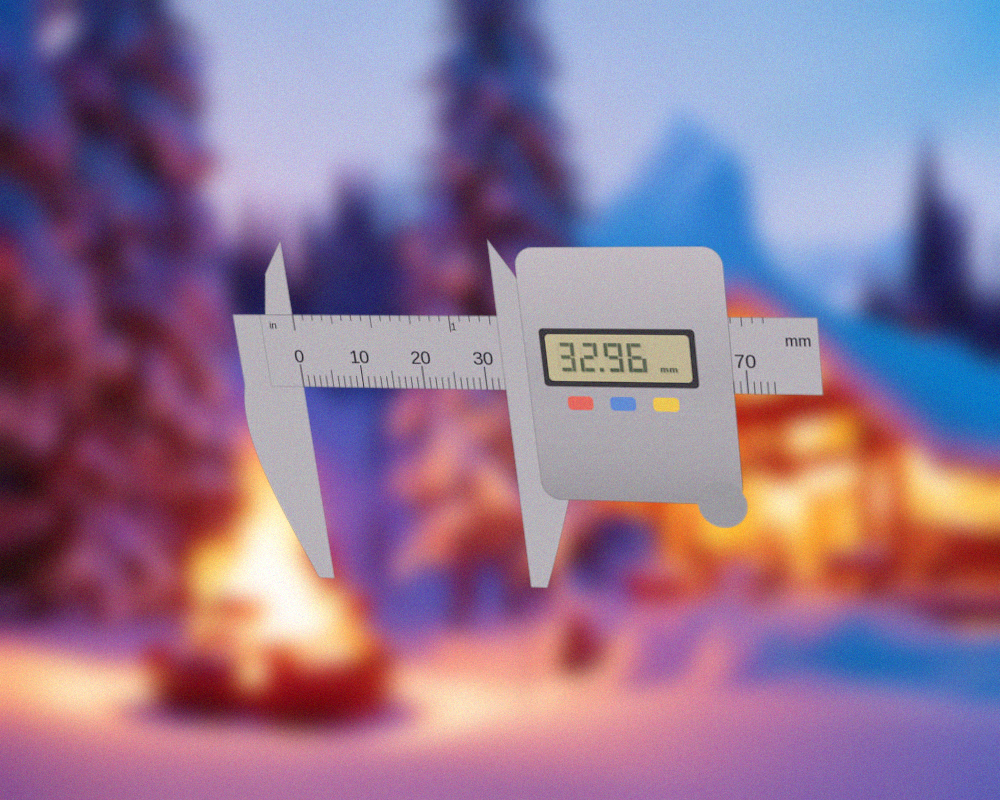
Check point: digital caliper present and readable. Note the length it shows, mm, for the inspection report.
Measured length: 32.96 mm
